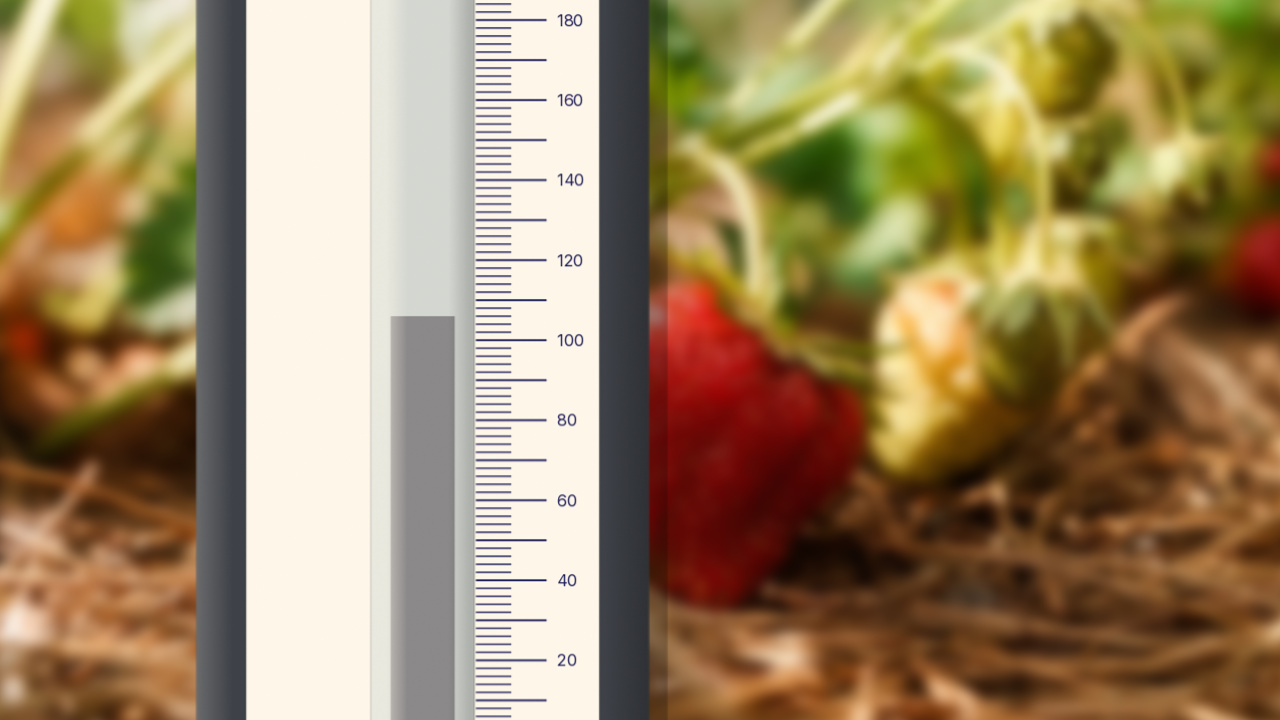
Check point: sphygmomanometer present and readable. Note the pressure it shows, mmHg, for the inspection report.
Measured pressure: 106 mmHg
